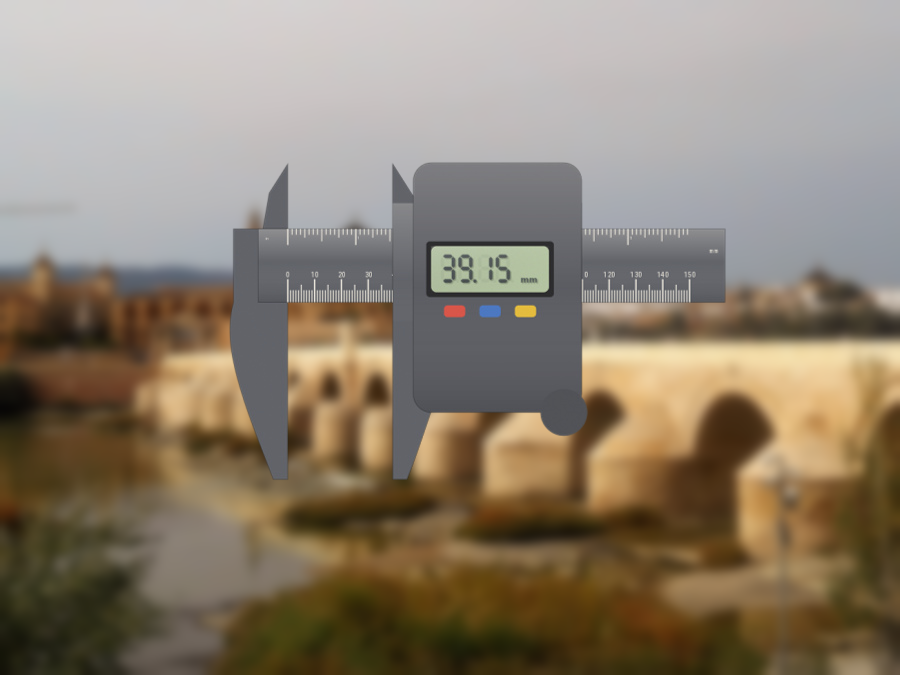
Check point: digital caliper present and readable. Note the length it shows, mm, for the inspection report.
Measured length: 39.15 mm
